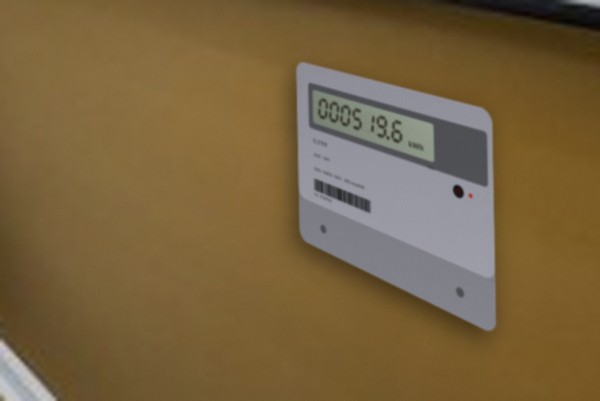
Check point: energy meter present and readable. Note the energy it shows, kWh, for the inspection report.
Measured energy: 519.6 kWh
